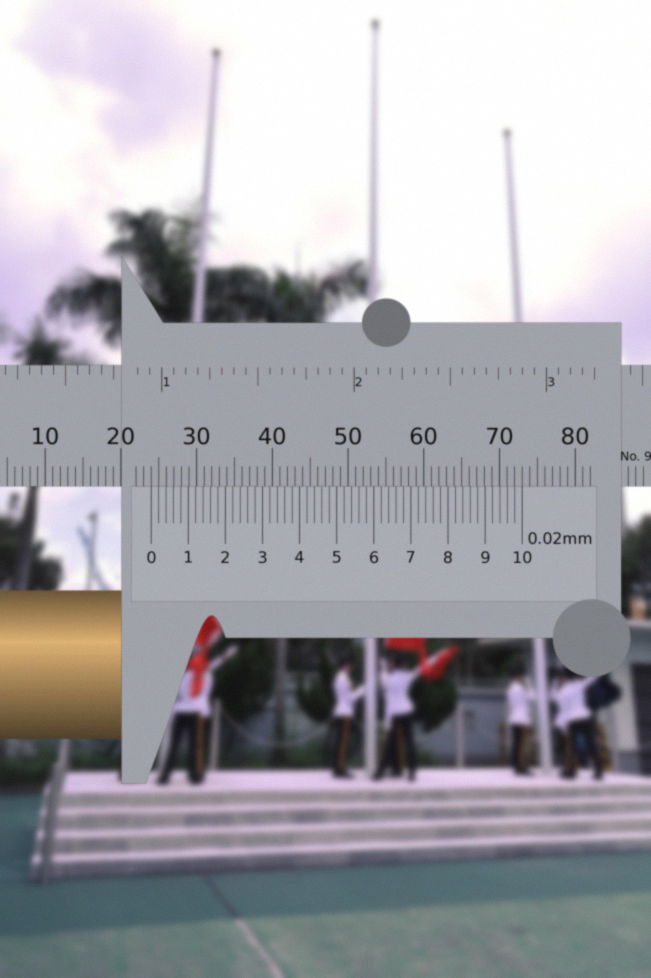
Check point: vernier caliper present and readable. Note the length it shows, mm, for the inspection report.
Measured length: 24.0 mm
